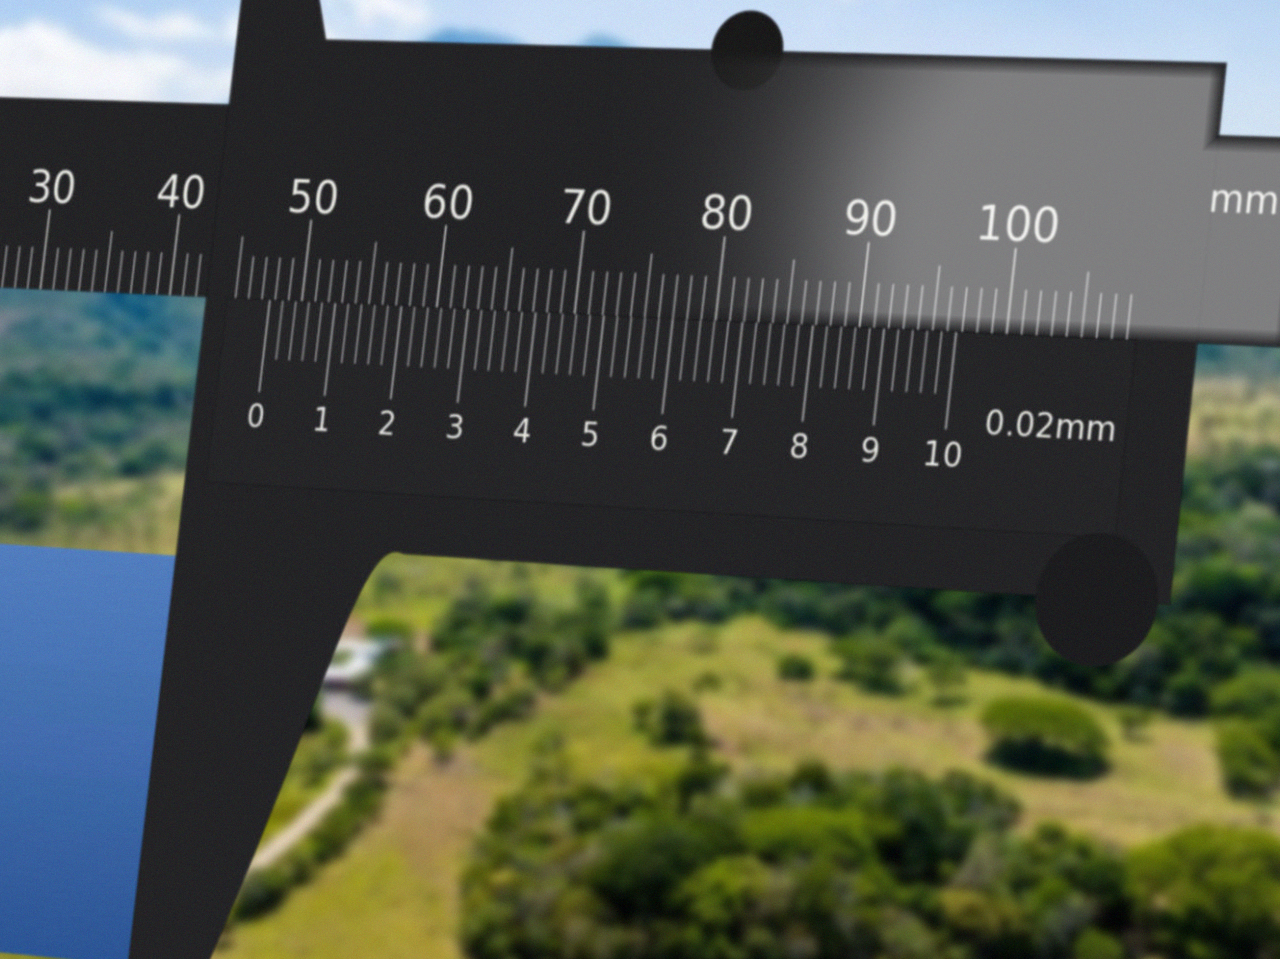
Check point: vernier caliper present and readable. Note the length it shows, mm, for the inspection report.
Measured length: 47.6 mm
